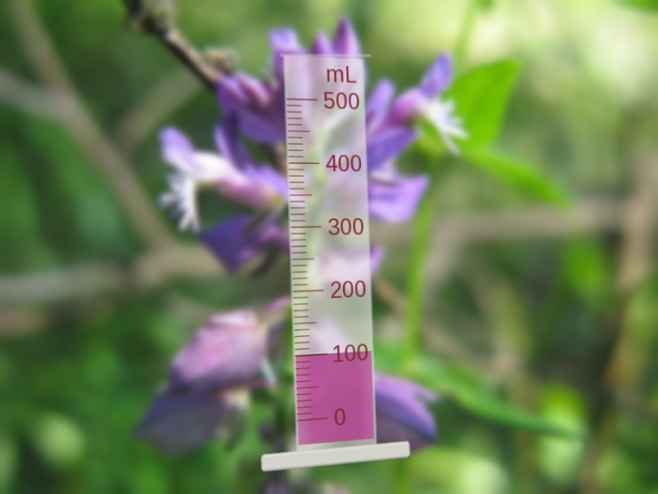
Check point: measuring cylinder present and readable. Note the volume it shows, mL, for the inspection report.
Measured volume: 100 mL
